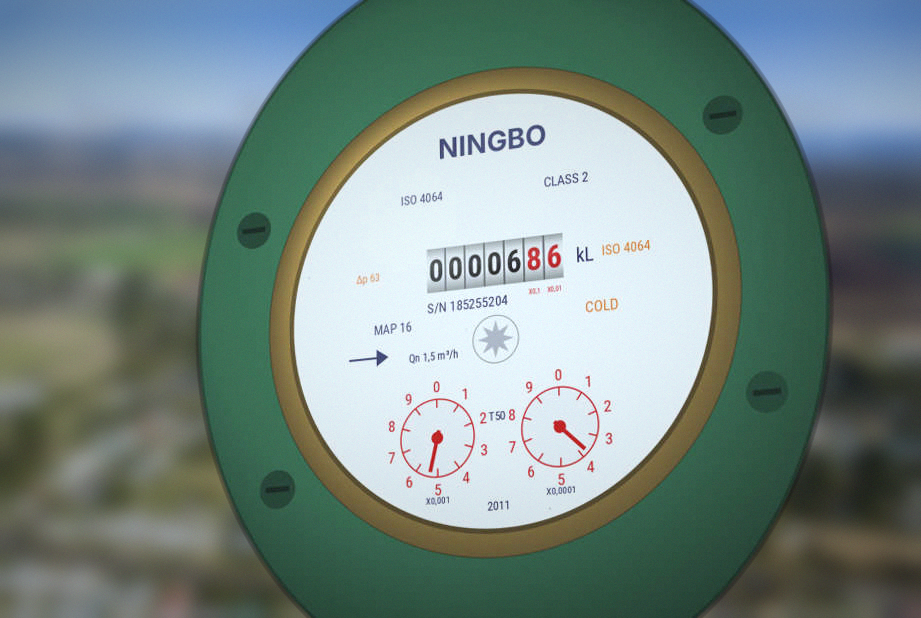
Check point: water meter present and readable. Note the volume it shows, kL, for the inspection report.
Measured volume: 6.8653 kL
